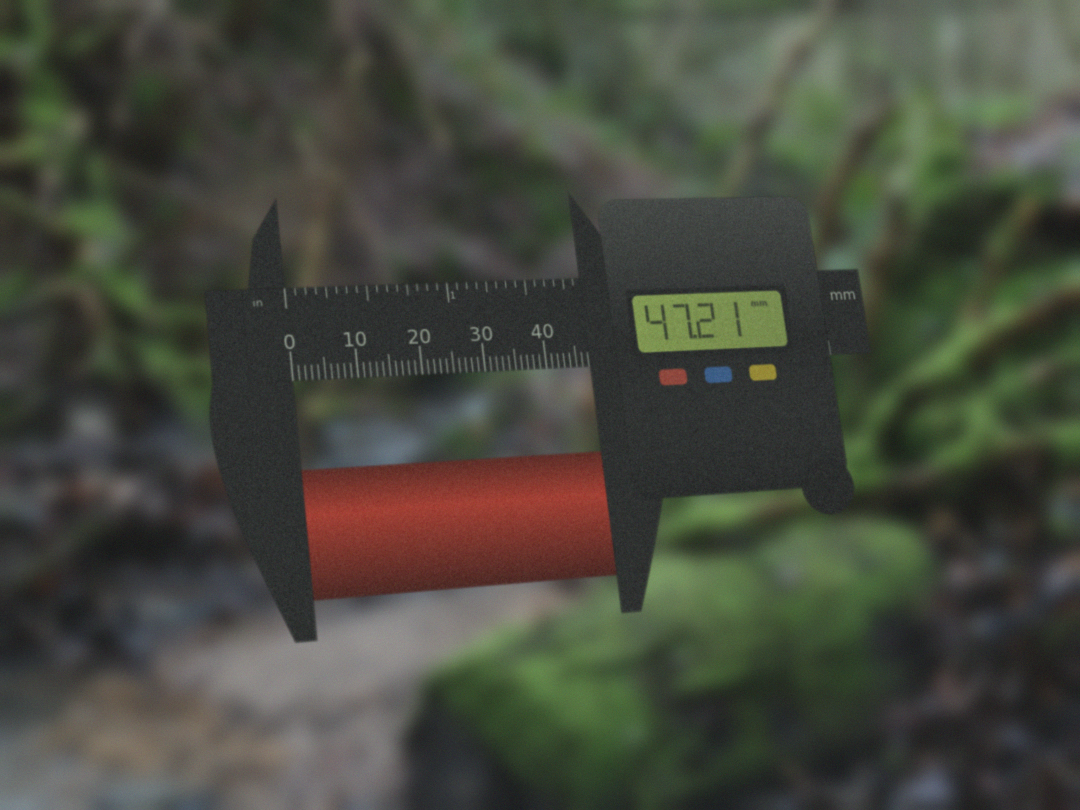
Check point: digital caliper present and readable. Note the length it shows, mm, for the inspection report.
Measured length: 47.21 mm
